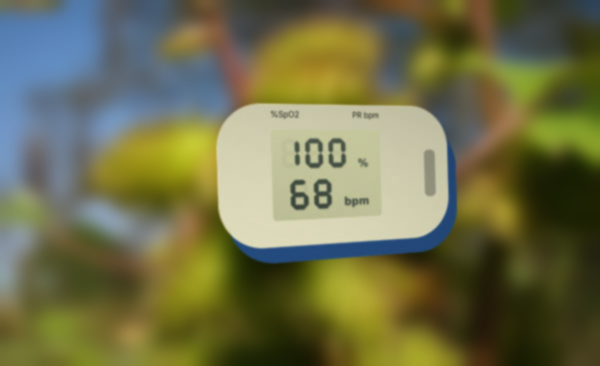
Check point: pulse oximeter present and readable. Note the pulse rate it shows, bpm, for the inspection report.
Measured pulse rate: 68 bpm
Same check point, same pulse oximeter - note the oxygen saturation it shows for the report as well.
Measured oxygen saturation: 100 %
